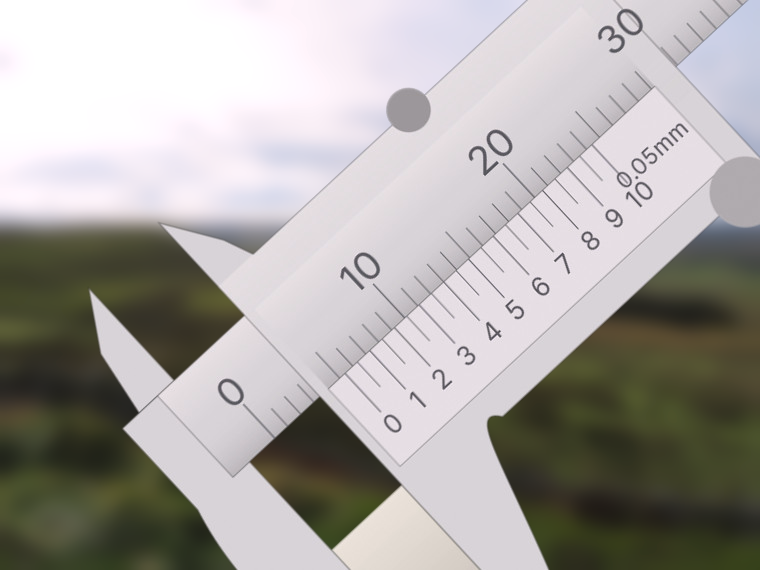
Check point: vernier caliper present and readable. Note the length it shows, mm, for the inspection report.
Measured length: 5.4 mm
